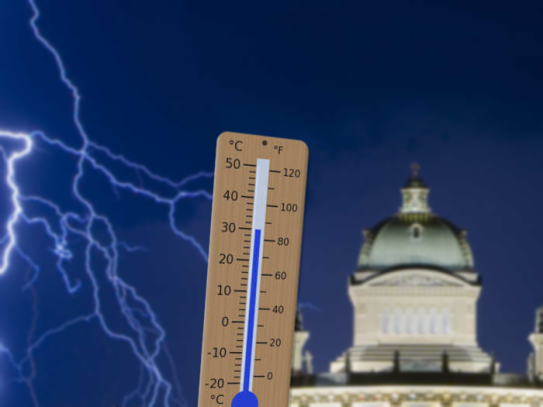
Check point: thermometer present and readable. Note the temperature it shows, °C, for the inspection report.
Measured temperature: 30 °C
